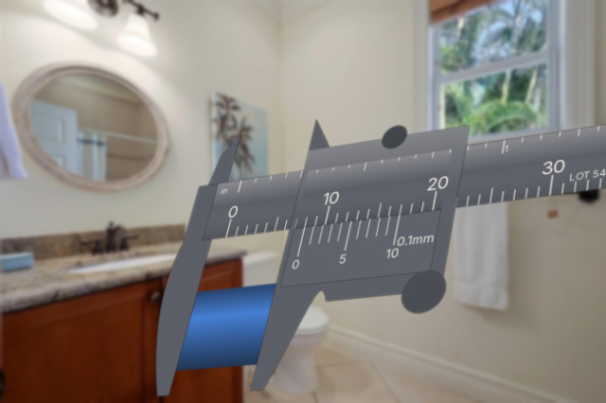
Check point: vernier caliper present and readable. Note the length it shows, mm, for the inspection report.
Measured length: 8.0 mm
